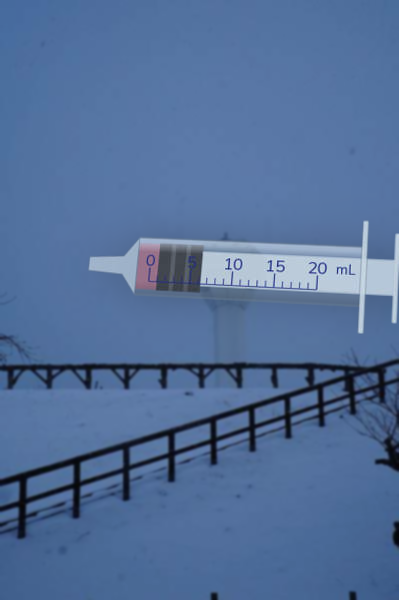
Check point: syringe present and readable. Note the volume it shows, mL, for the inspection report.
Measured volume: 1 mL
